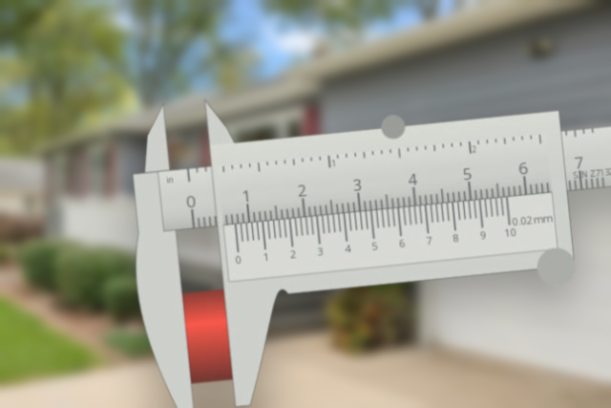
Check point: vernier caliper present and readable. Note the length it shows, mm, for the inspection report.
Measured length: 7.5 mm
